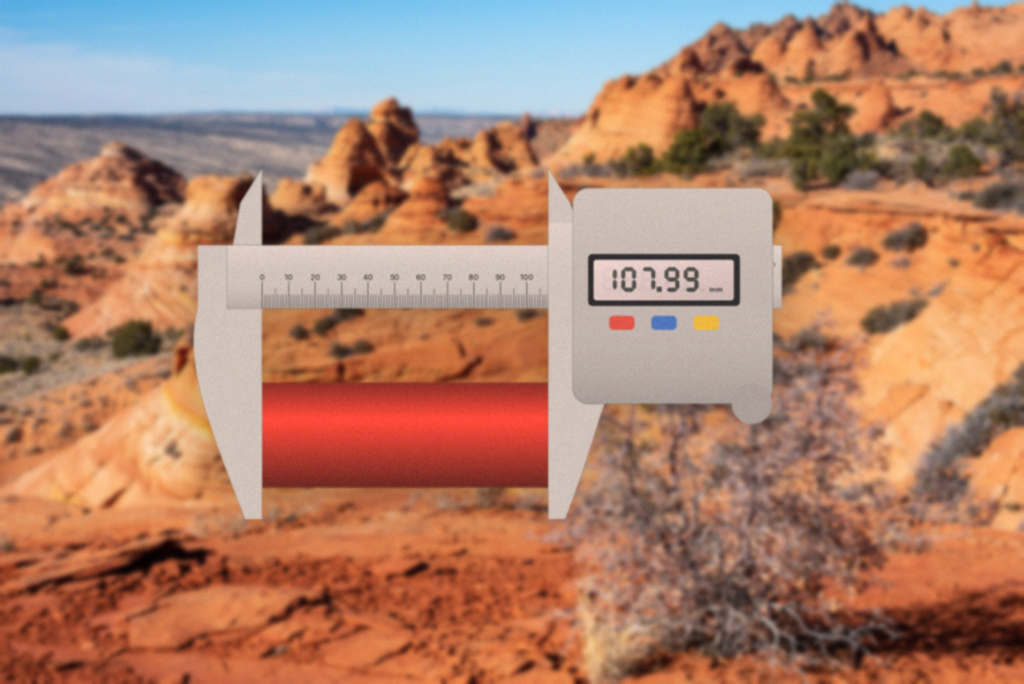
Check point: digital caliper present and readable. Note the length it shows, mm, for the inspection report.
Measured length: 107.99 mm
